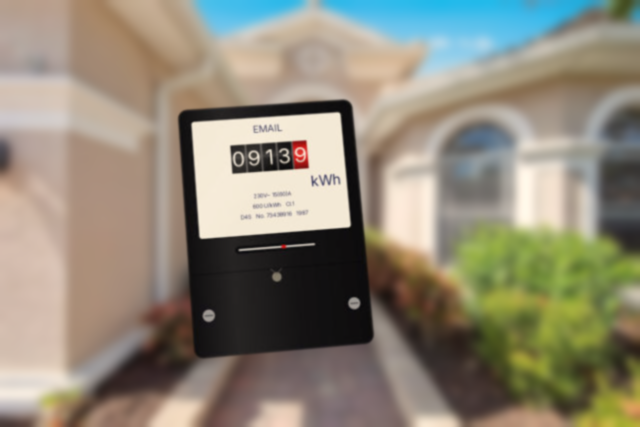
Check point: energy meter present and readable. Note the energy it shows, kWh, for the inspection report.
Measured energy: 913.9 kWh
